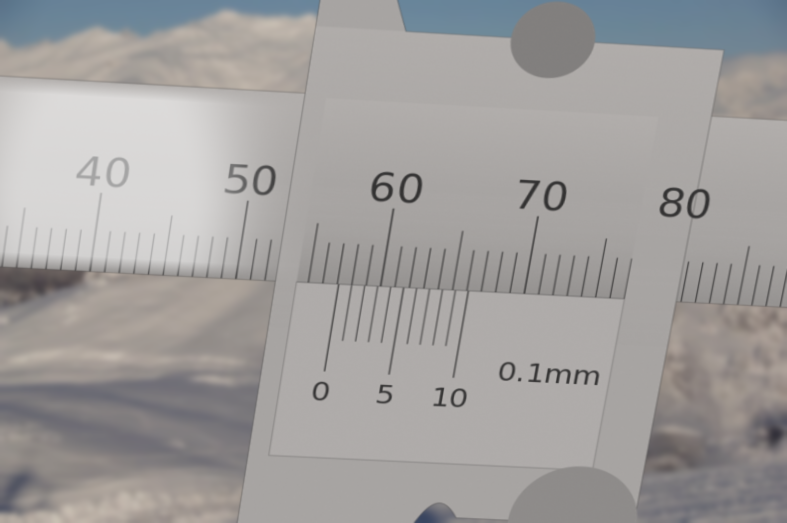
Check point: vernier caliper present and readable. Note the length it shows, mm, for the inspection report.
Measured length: 57.1 mm
